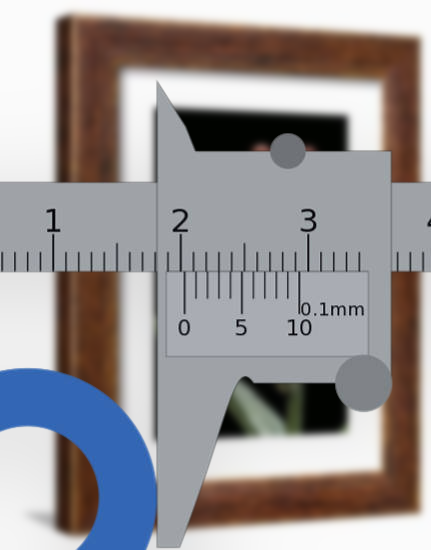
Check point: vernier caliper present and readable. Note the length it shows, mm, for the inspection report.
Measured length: 20.3 mm
